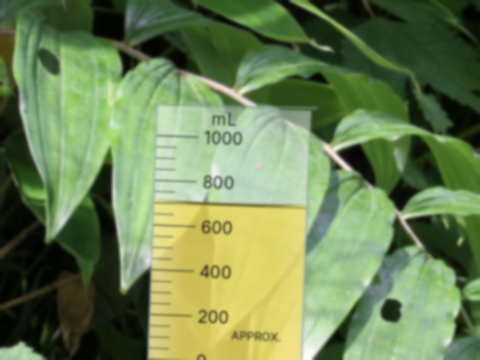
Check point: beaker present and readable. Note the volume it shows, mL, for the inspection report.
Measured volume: 700 mL
